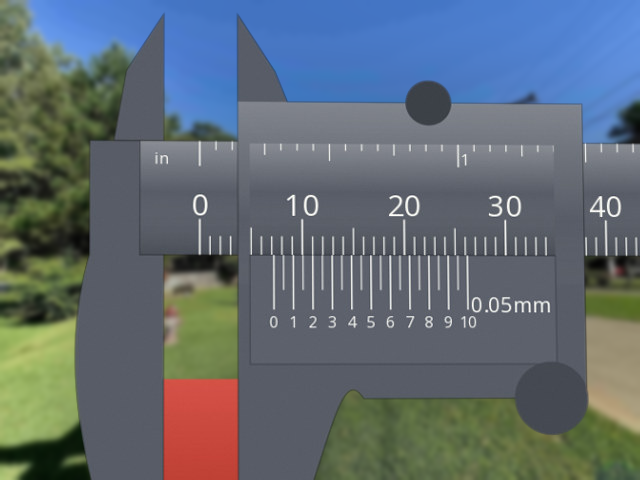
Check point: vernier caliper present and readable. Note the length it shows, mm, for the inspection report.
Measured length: 7.2 mm
